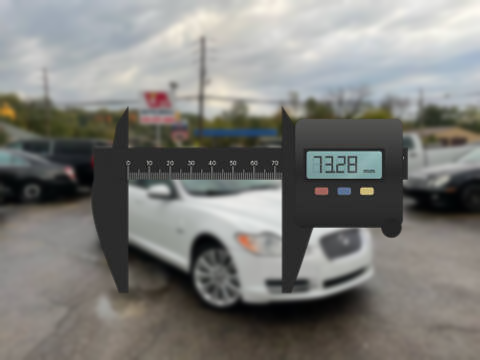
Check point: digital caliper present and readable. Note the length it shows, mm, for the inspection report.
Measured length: 73.28 mm
